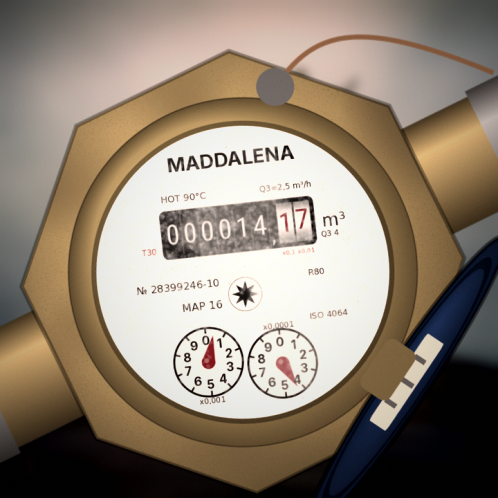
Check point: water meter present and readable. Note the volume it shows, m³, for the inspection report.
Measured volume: 14.1704 m³
